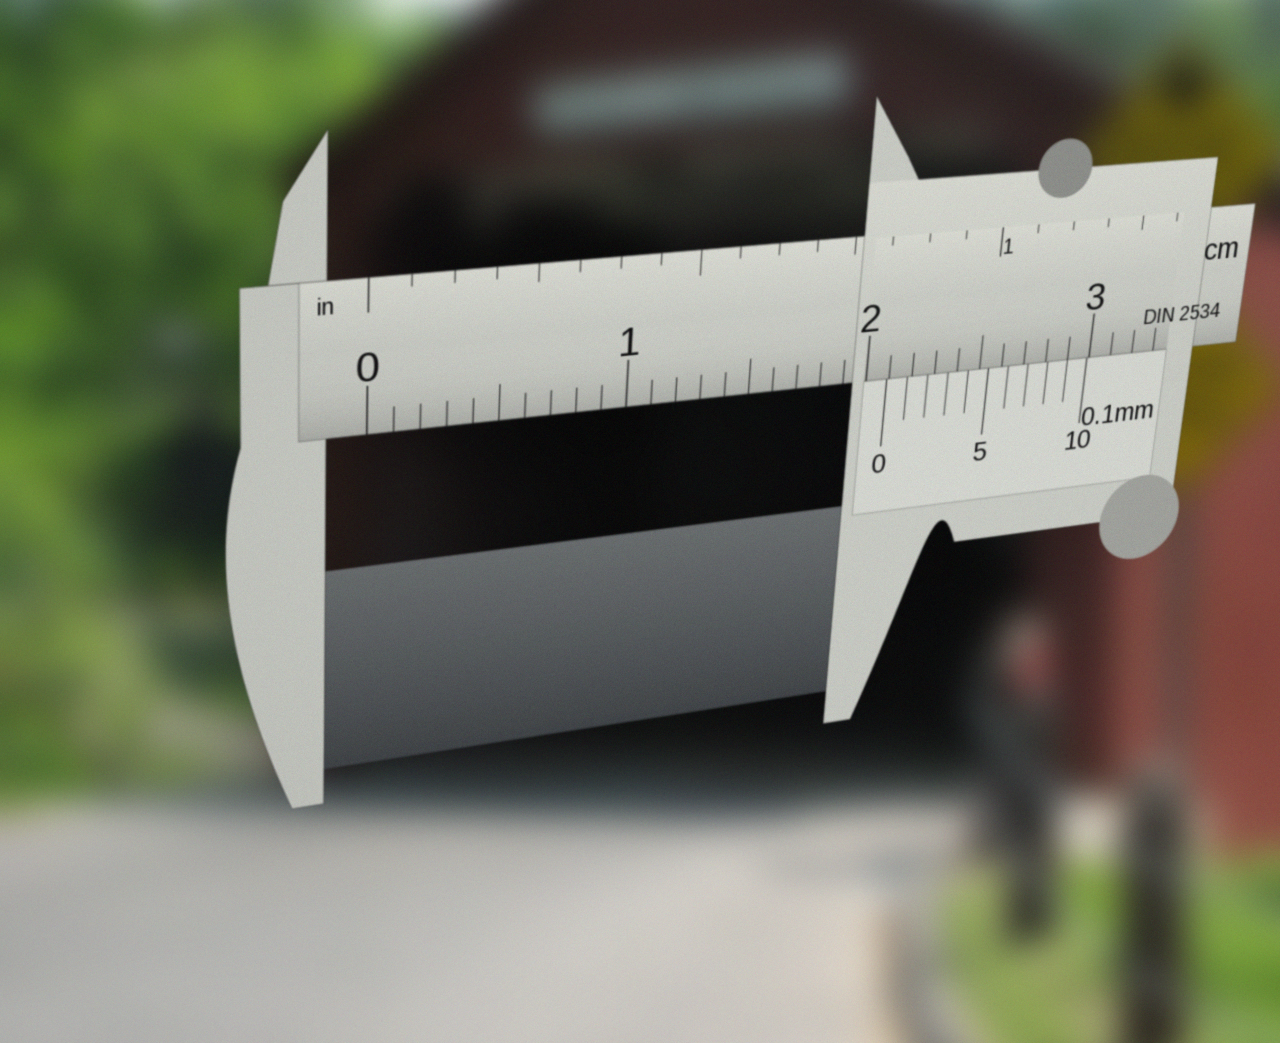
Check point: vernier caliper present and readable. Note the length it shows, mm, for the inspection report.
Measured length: 20.9 mm
